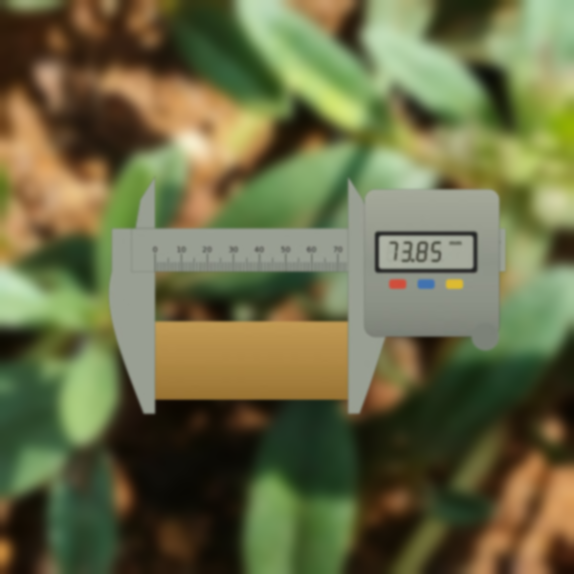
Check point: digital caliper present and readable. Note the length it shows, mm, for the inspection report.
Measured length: 73.85 mm
